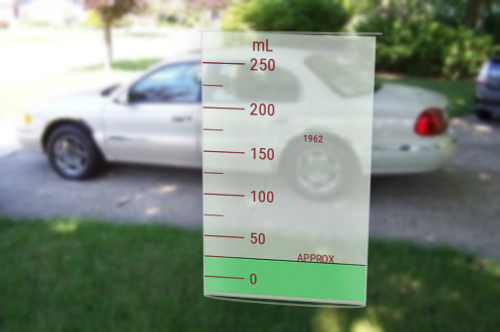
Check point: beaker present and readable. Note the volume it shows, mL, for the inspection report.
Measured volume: 25 mL
